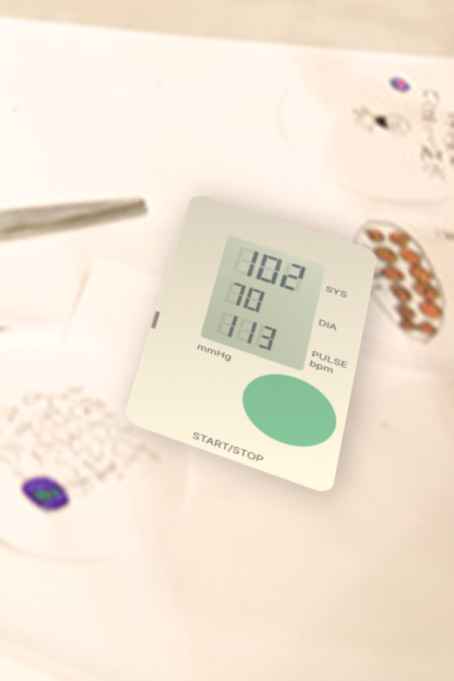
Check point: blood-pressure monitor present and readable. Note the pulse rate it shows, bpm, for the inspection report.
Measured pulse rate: 113 bpm
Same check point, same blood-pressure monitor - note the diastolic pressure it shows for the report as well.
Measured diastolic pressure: 70 mmHg
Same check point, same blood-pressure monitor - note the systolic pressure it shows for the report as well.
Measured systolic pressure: 102 mmHg
